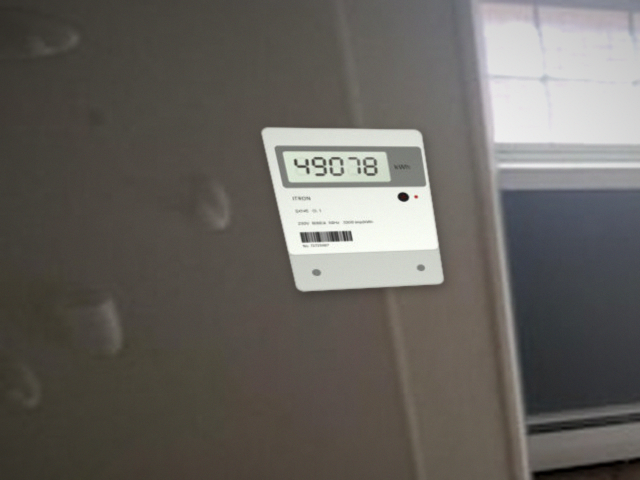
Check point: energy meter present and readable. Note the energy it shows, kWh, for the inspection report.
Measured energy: 49078 kWh
